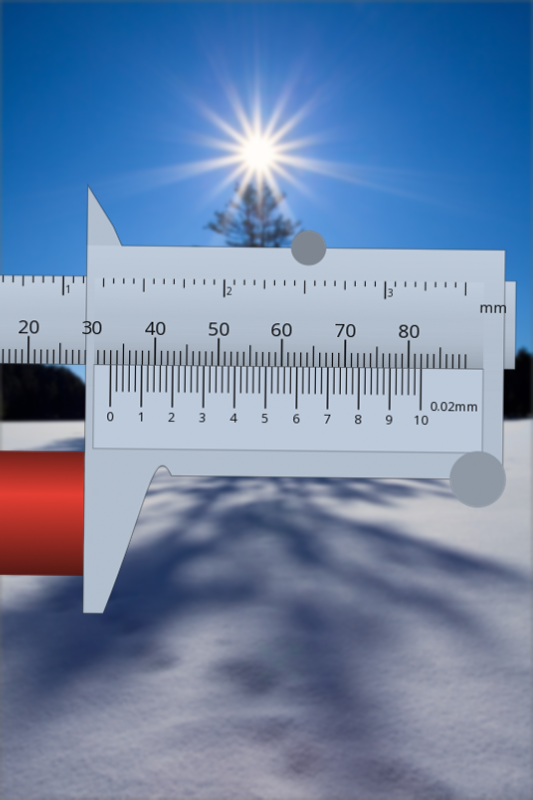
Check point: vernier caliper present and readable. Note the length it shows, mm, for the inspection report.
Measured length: 33.0 mm
